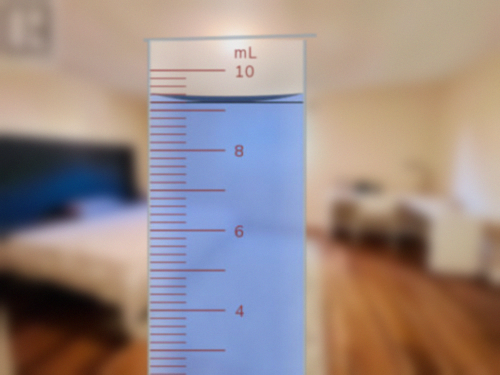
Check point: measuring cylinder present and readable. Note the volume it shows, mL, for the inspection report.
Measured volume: 9.2 mL
